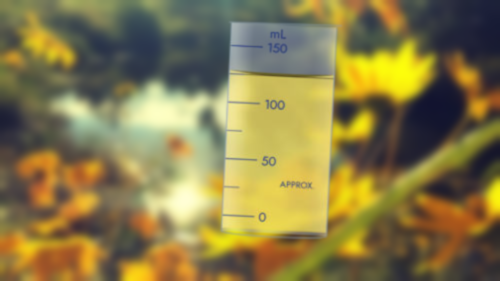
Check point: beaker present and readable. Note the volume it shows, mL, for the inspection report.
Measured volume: 125 mL
